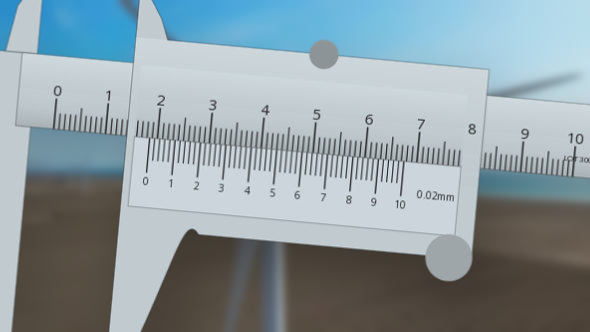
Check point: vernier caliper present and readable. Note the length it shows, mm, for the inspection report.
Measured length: 18.5 mm
